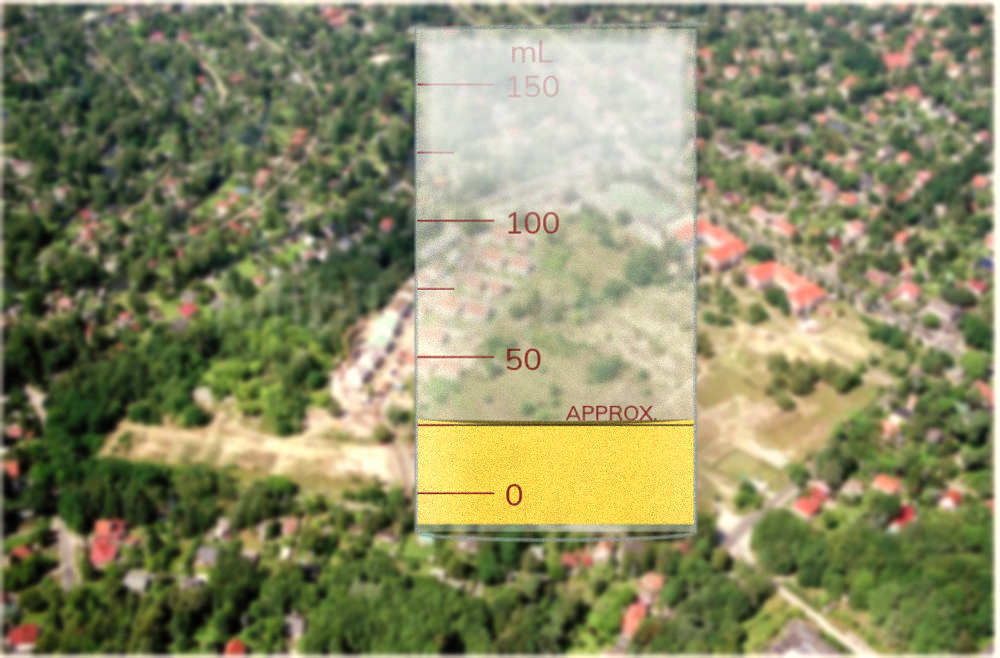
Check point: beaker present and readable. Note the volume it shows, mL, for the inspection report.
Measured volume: 25 mL
